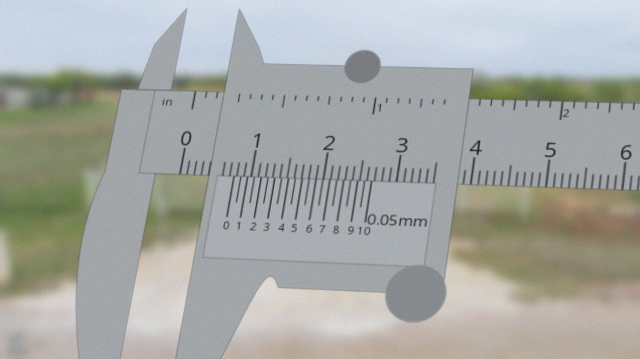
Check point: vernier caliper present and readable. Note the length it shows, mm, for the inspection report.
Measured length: 7.6 mm
